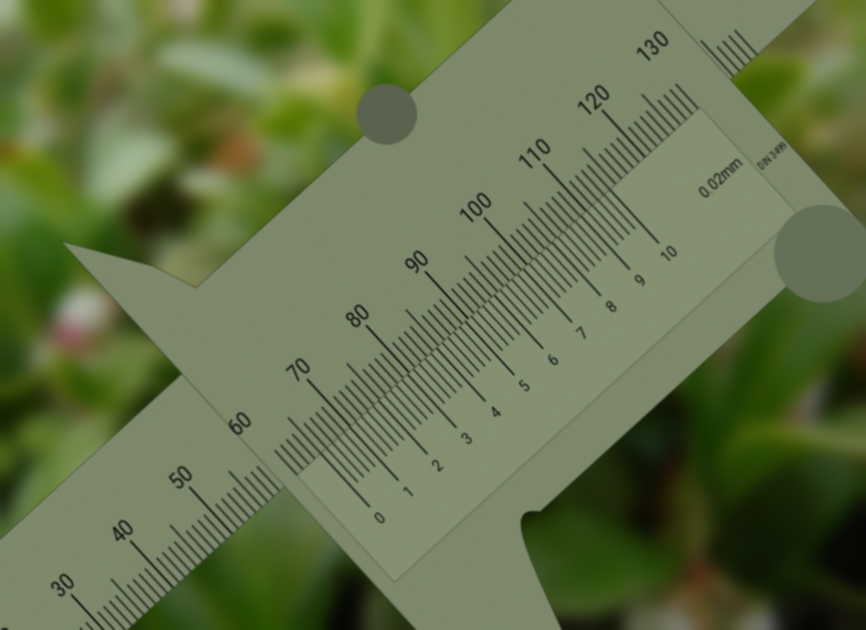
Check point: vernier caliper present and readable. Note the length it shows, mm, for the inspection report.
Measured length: 65.0 mm
